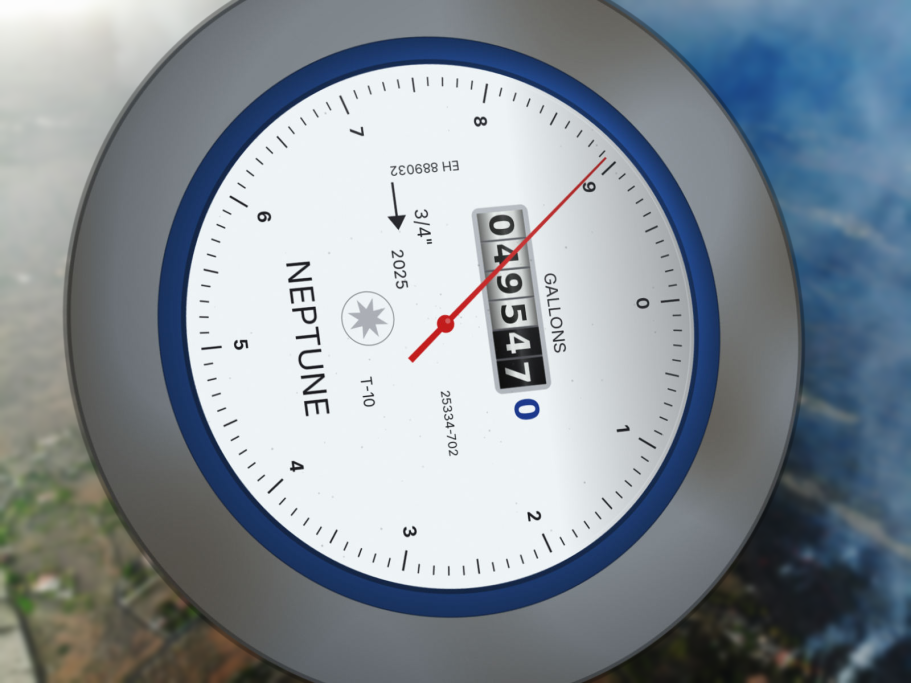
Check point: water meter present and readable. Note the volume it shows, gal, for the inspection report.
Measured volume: 495468.9 gal
